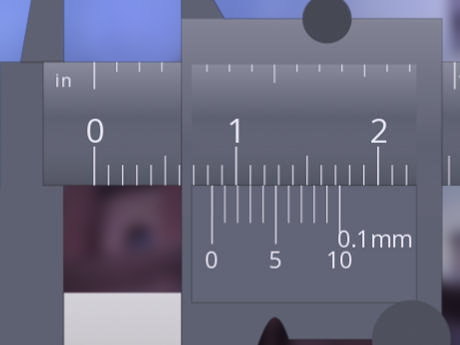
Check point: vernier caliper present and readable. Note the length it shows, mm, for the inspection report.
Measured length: 8.3 mm
